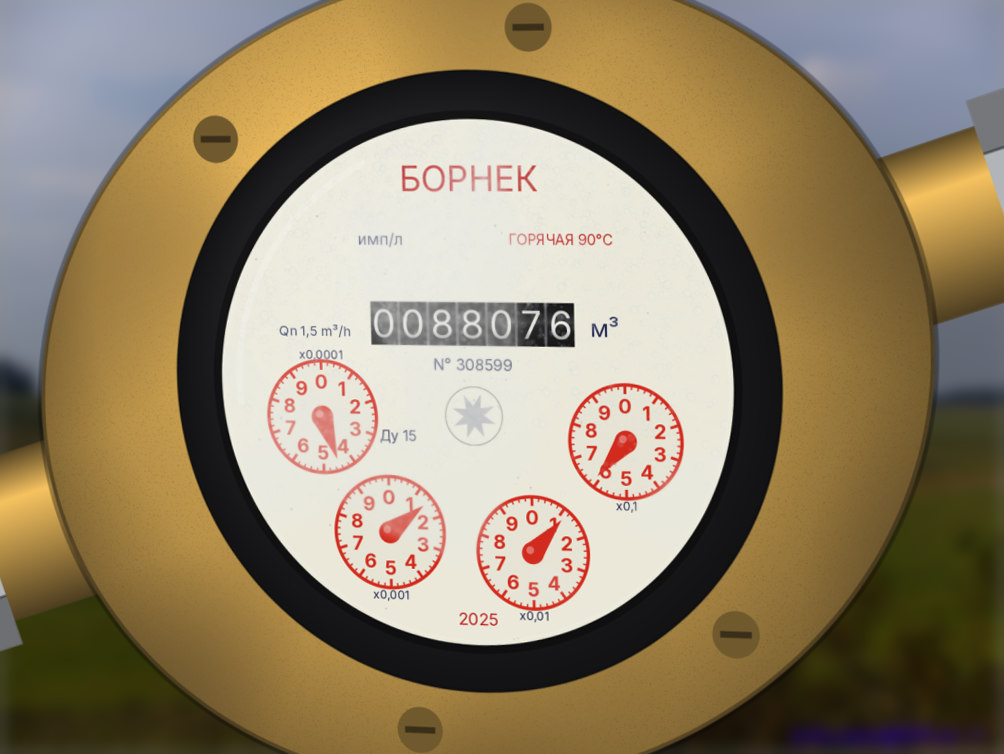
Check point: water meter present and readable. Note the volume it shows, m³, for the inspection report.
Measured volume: 88076.6114 m³
